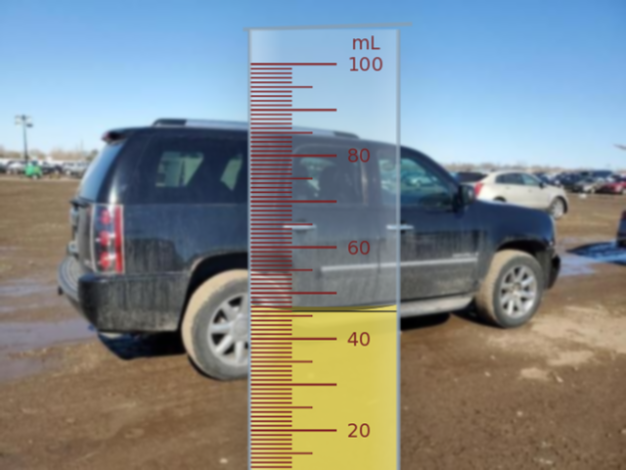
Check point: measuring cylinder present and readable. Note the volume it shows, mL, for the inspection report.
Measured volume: 46 mL
